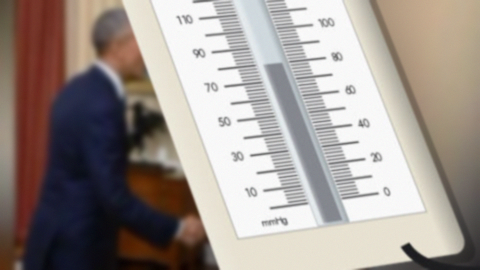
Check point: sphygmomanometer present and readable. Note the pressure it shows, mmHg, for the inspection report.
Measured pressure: 80 mmHg
